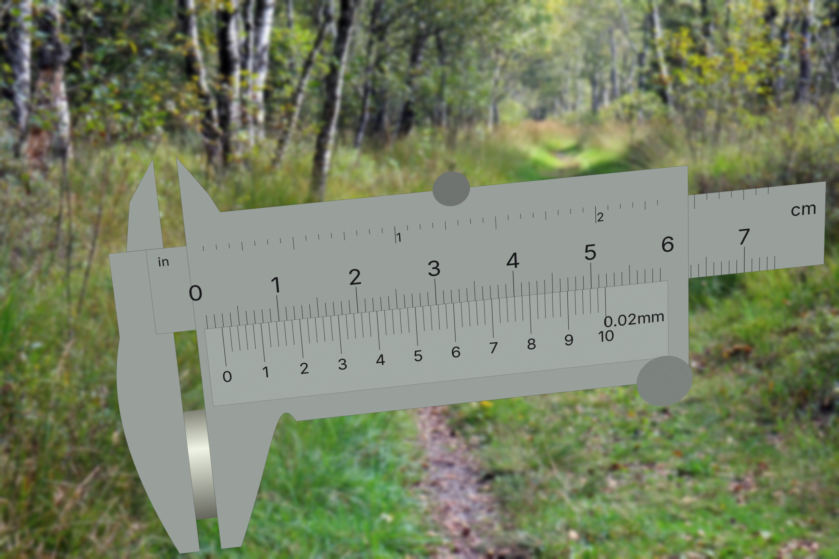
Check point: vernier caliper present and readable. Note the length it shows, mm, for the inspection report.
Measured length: 2.8 mm
